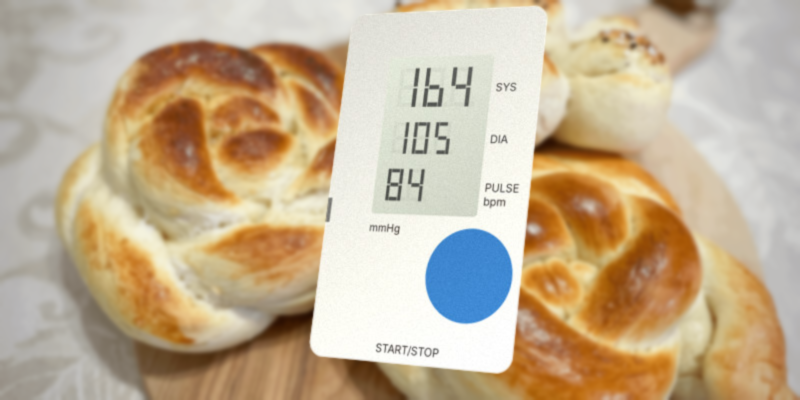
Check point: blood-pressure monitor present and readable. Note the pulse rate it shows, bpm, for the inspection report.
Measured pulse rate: 84 bpm
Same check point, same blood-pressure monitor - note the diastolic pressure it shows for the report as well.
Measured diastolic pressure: 105 mmHg
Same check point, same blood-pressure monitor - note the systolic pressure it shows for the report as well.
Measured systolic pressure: 164 mmHg
